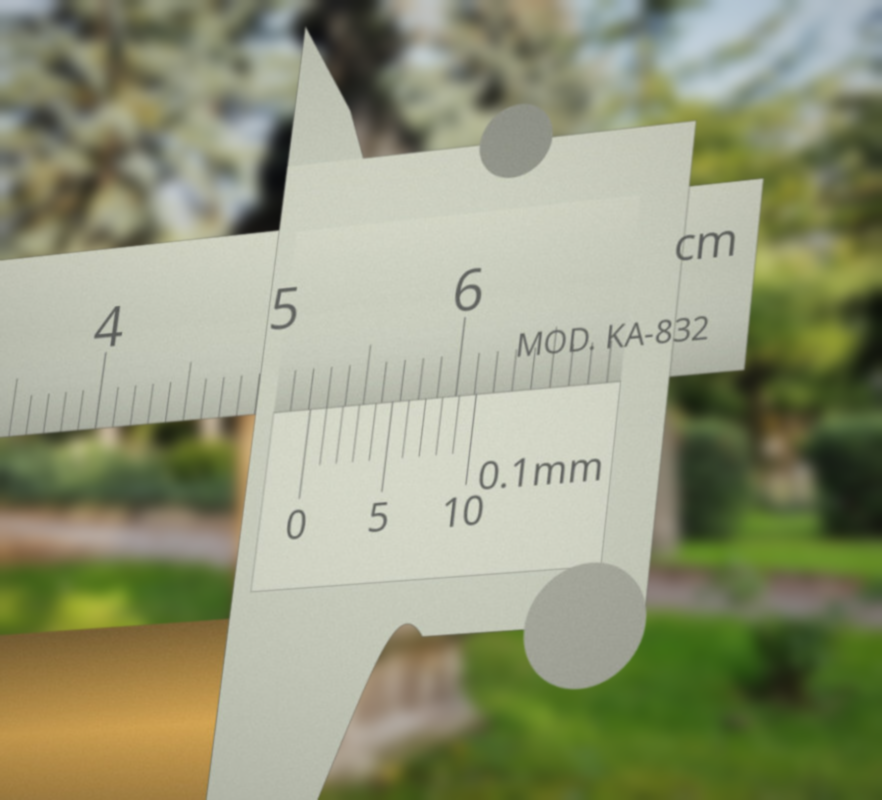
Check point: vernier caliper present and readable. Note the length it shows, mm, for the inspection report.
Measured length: 52.1 mm
